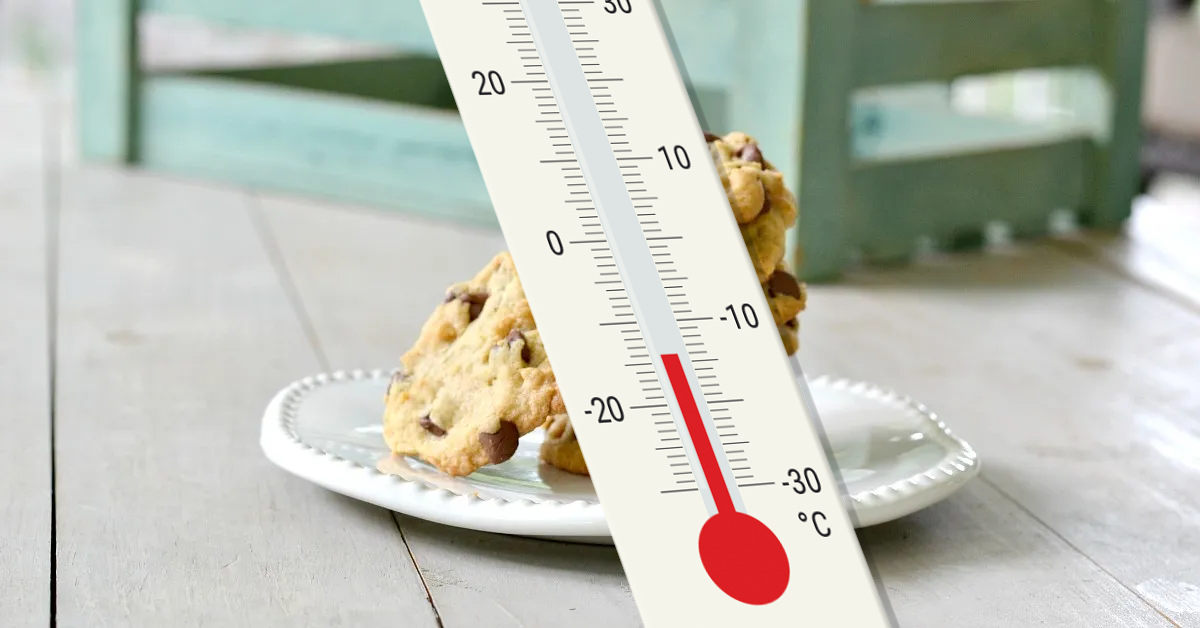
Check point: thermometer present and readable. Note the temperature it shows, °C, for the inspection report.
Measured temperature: -14 °C
